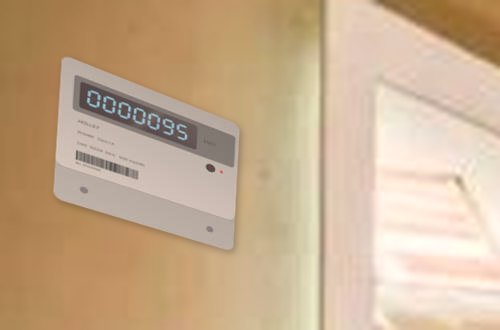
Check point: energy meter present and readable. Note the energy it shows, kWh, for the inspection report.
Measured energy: 95 kWh
